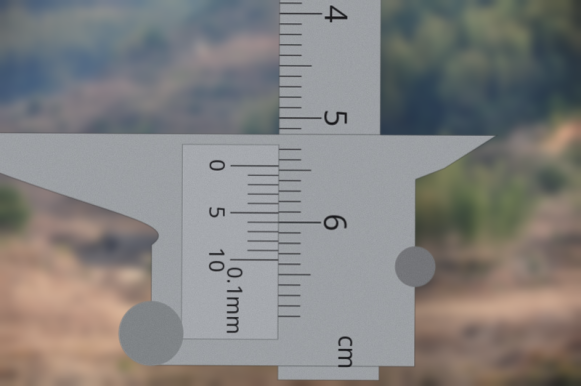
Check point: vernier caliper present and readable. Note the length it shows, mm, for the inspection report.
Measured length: 54.6 mm
